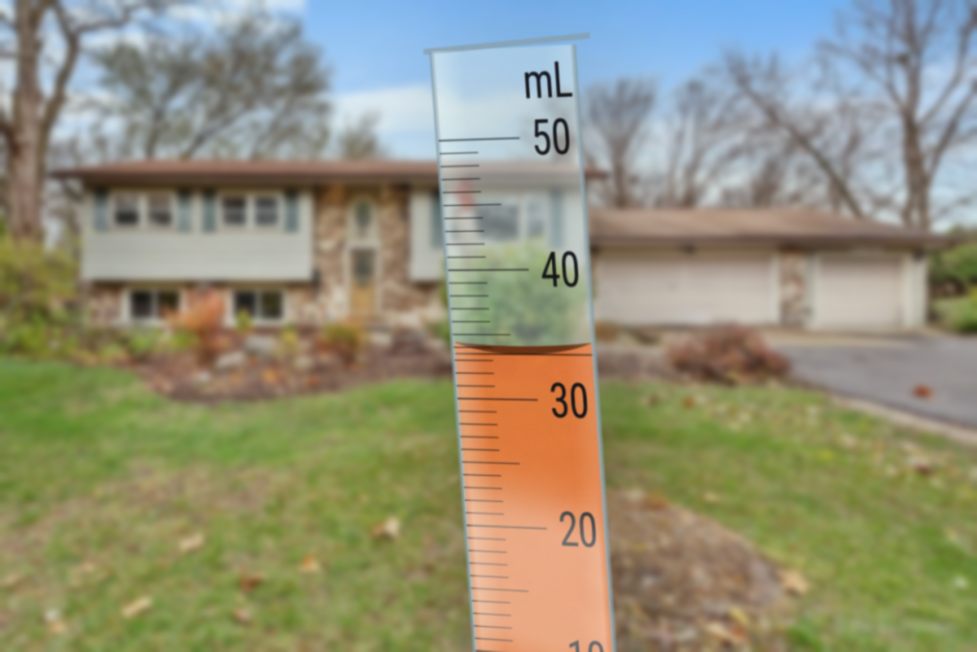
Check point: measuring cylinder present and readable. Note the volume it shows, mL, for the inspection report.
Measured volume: 33.5 mL
